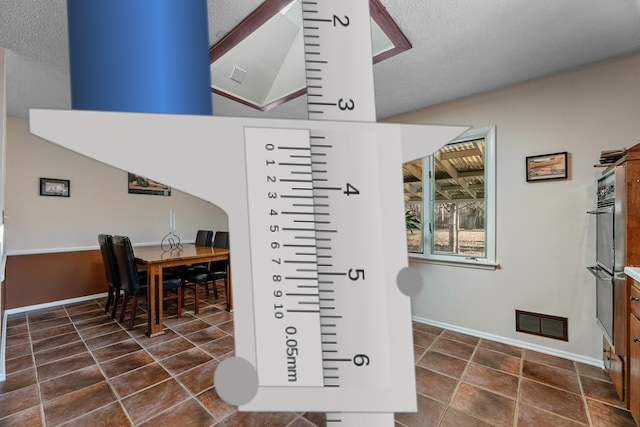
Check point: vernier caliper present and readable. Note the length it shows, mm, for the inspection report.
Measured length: 35.4 mm
